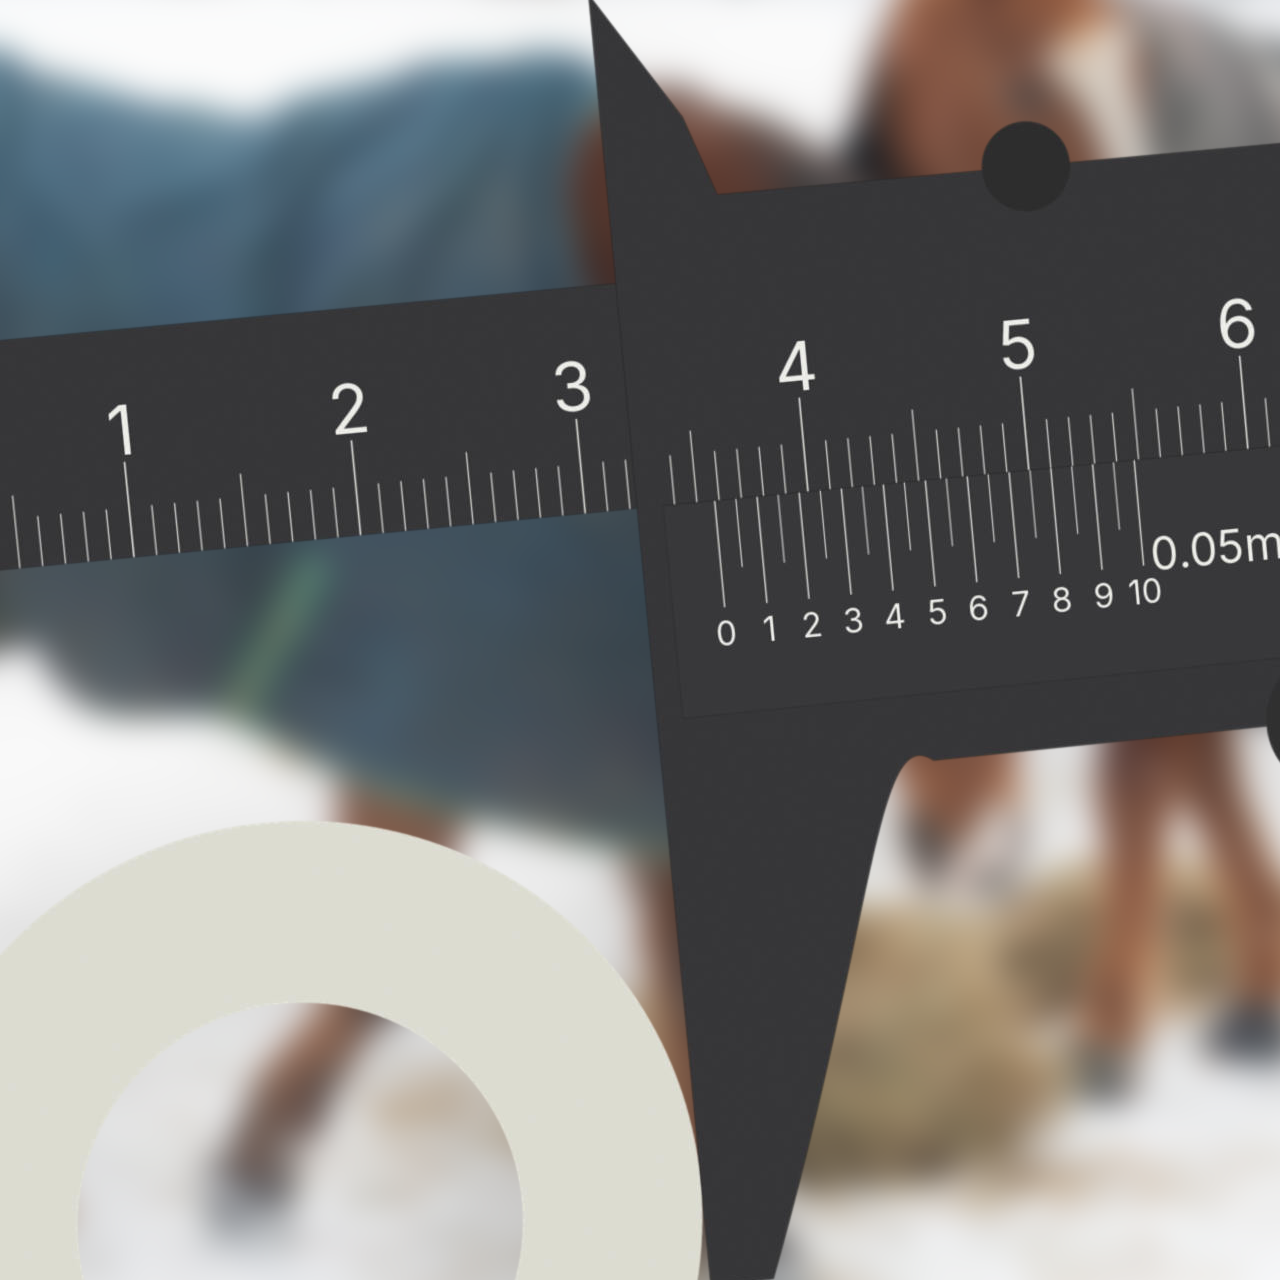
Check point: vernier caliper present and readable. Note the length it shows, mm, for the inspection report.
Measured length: 35.8 mm
